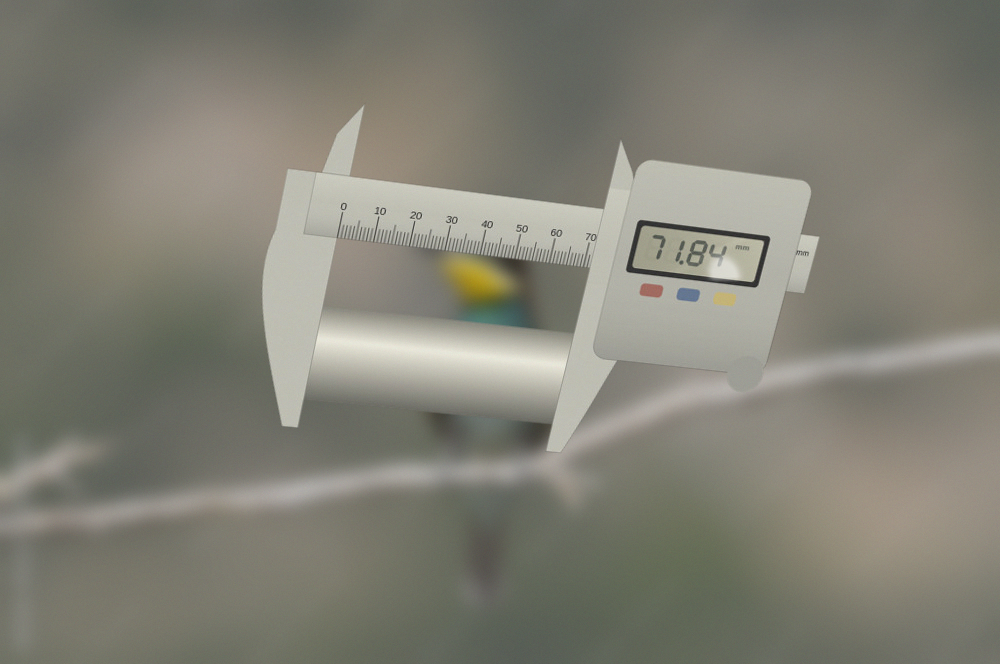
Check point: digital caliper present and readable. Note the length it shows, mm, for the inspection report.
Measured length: 71.84 mm
